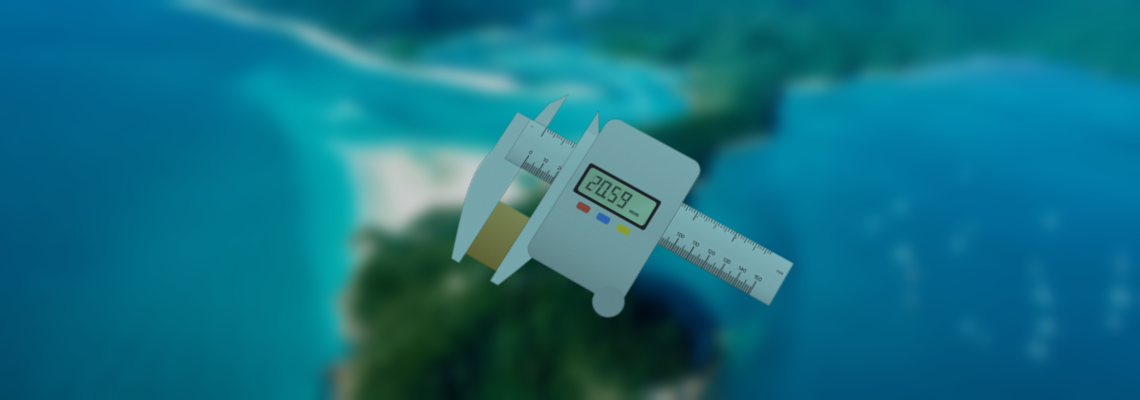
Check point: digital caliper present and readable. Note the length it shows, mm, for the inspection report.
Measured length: 20.59 mm
